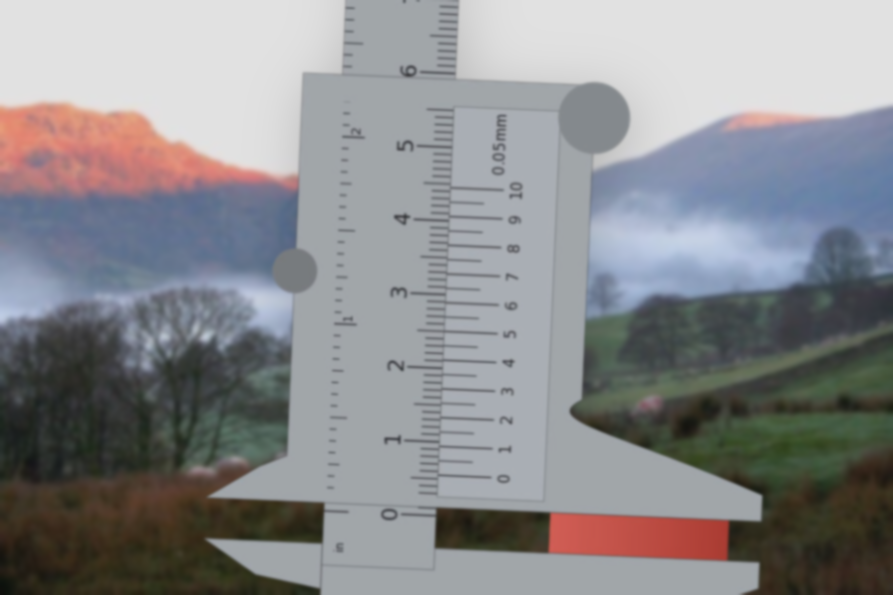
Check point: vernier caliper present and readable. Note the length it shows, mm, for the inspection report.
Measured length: 5.5 mm
